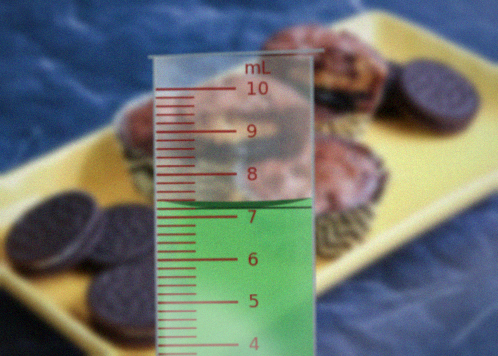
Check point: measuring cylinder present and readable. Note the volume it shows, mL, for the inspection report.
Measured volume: 7.2 mL
